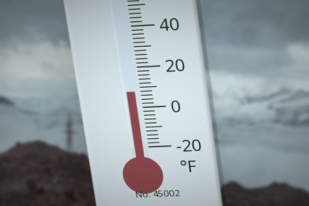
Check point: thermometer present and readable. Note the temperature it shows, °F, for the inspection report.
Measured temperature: 8 °F
